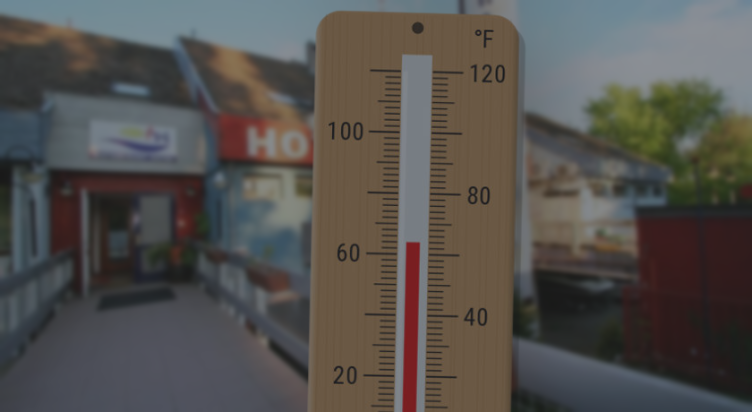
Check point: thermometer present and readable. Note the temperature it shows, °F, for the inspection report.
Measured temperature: 64 °F
